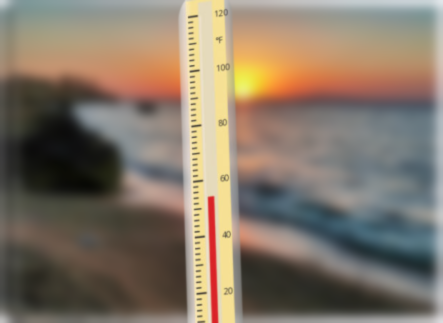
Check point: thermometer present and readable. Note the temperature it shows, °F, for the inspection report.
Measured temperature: 54 °F
